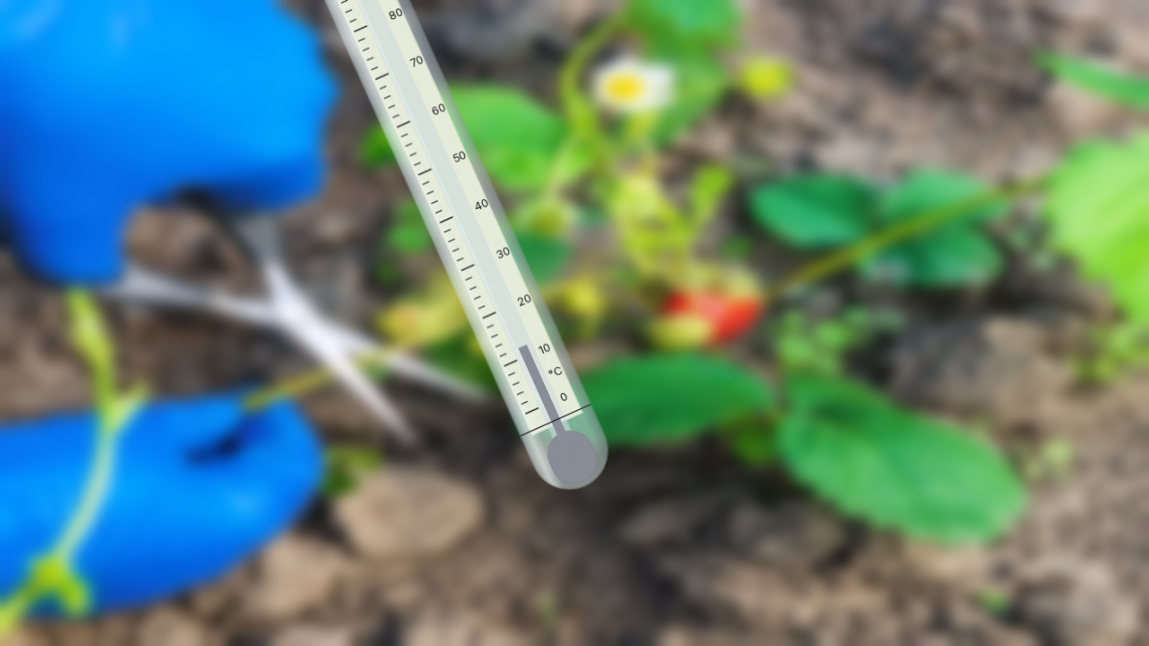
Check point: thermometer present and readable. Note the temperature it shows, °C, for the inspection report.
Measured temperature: 12 °C
